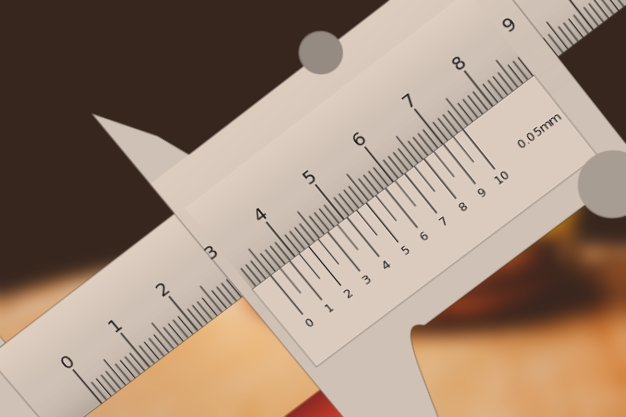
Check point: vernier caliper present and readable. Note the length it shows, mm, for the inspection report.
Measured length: 35.0 mm
